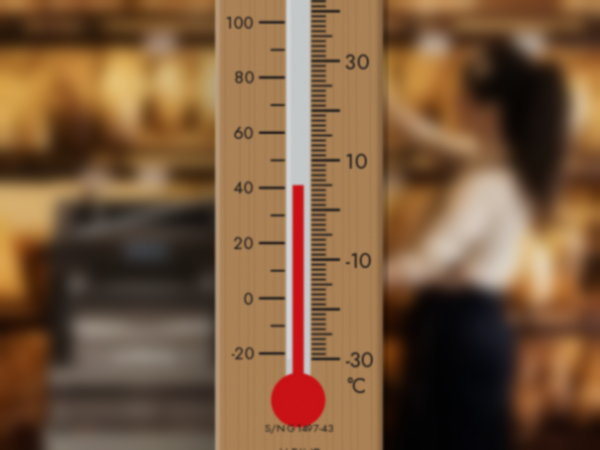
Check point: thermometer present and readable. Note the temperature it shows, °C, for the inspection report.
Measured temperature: 5 °C
